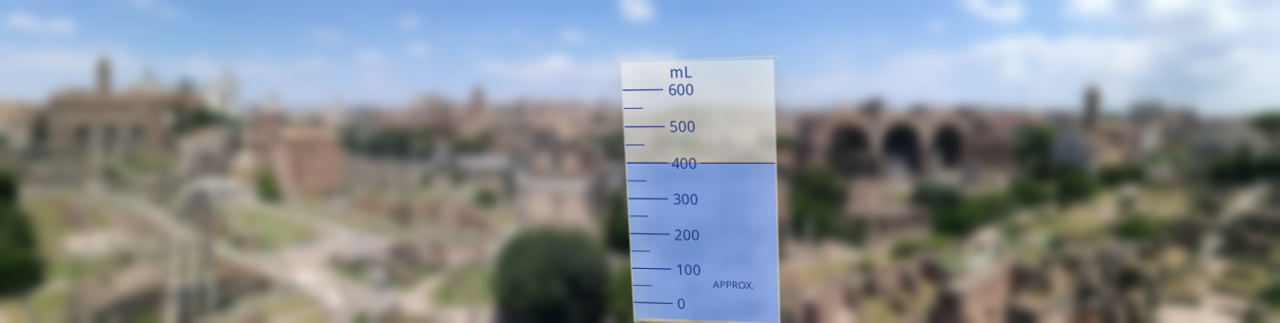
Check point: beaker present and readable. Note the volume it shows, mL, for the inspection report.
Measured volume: 400 mL
